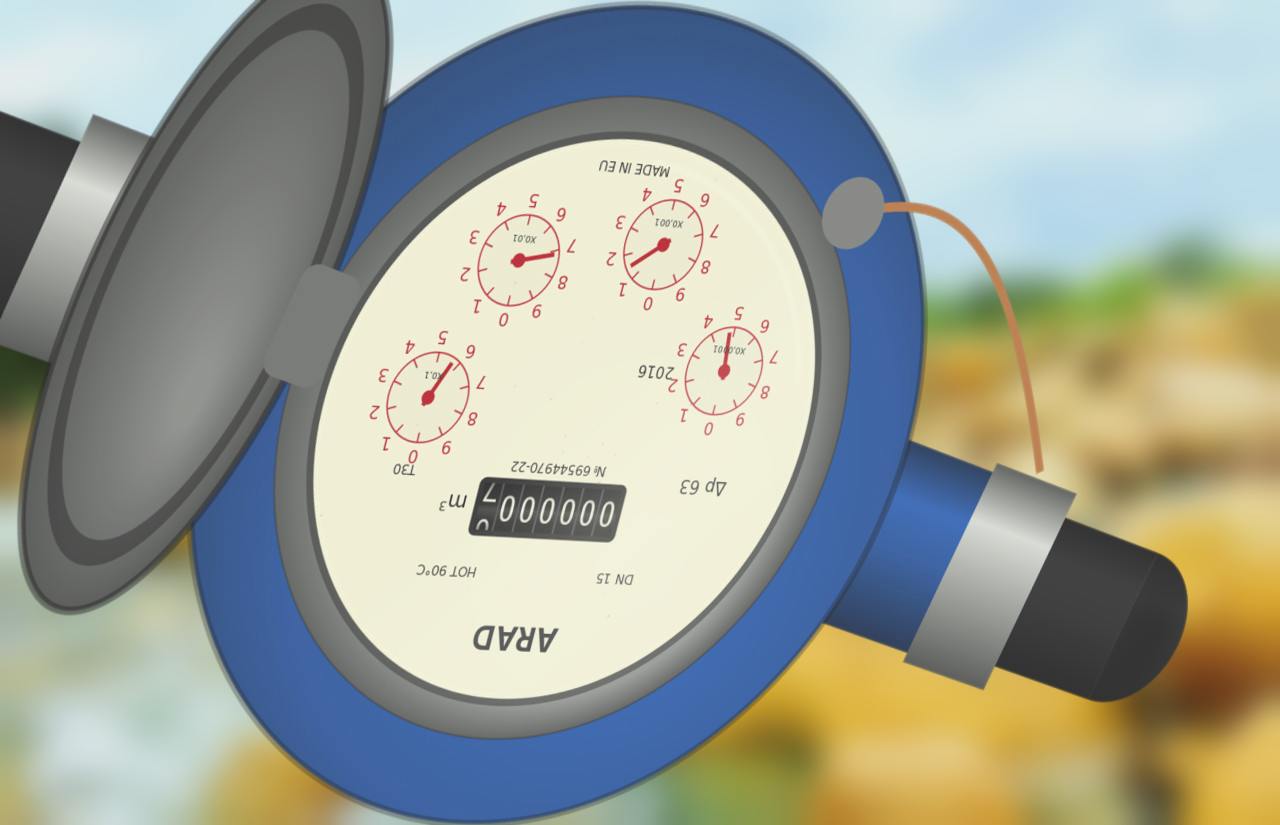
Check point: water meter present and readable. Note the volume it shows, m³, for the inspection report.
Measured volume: 6.5714 m³
